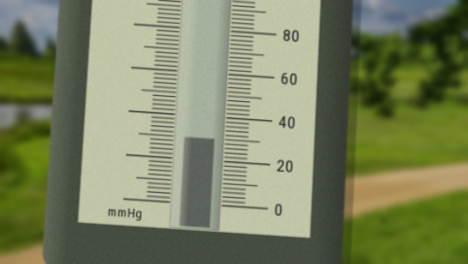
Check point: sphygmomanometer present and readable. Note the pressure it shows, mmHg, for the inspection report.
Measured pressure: 30 mmHg
